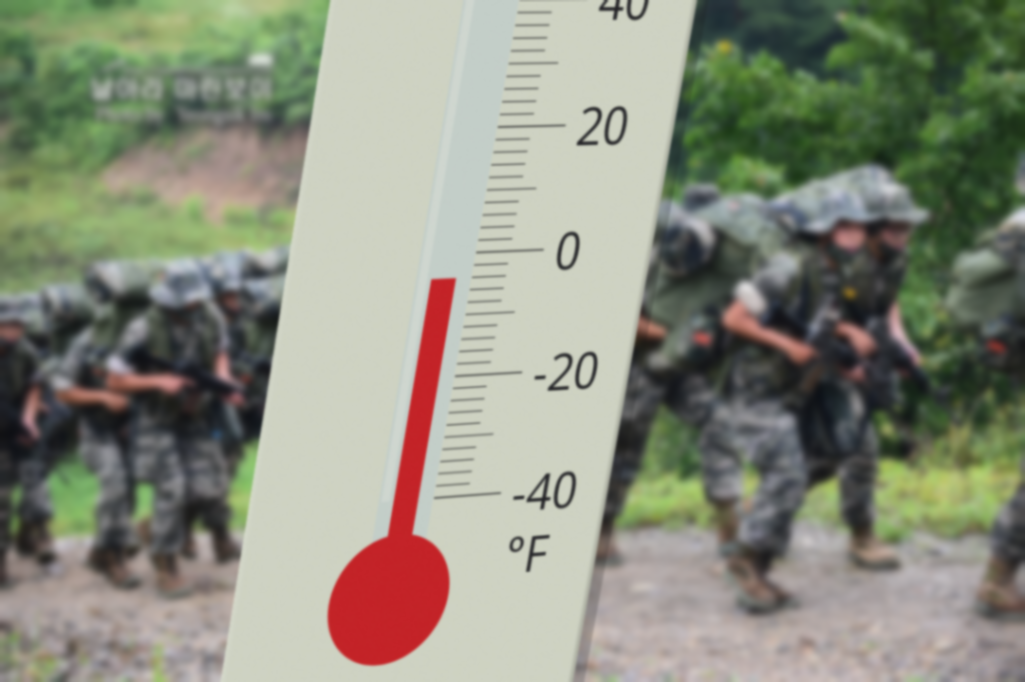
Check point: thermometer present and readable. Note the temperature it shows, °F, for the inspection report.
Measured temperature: -4 °F
